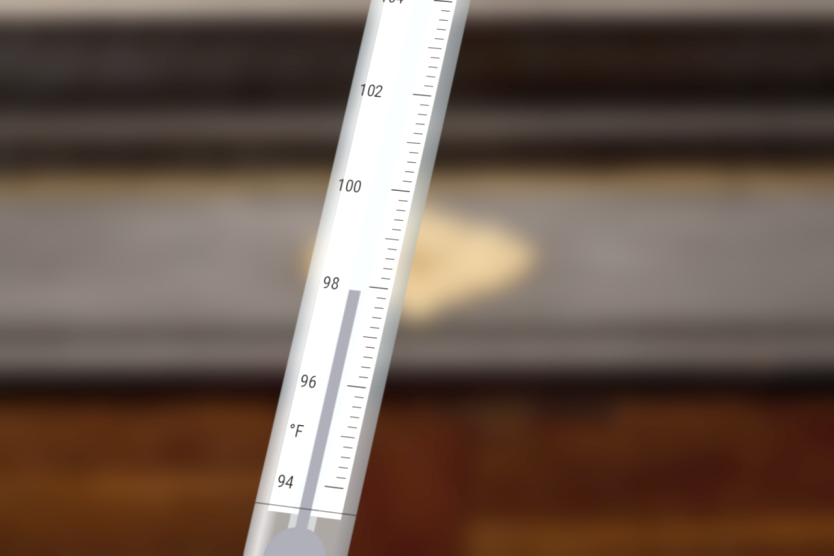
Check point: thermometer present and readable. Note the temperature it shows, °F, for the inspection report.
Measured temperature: 97.9 °F
